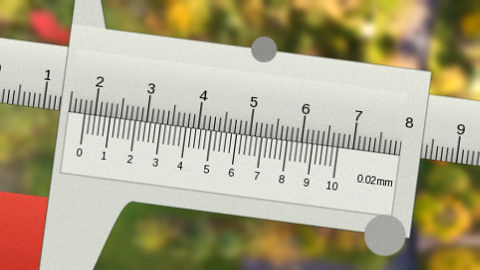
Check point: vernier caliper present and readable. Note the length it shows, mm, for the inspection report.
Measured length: 18.0 mm
